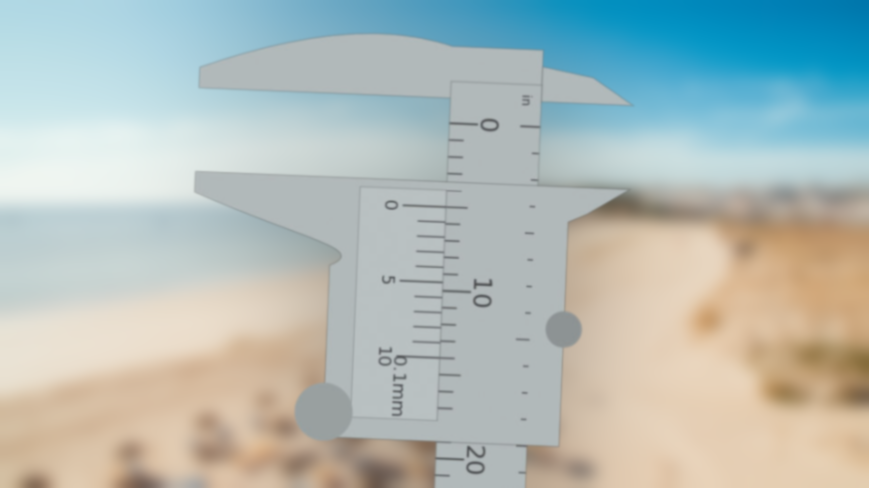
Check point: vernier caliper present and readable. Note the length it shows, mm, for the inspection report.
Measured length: 5.0 mm
